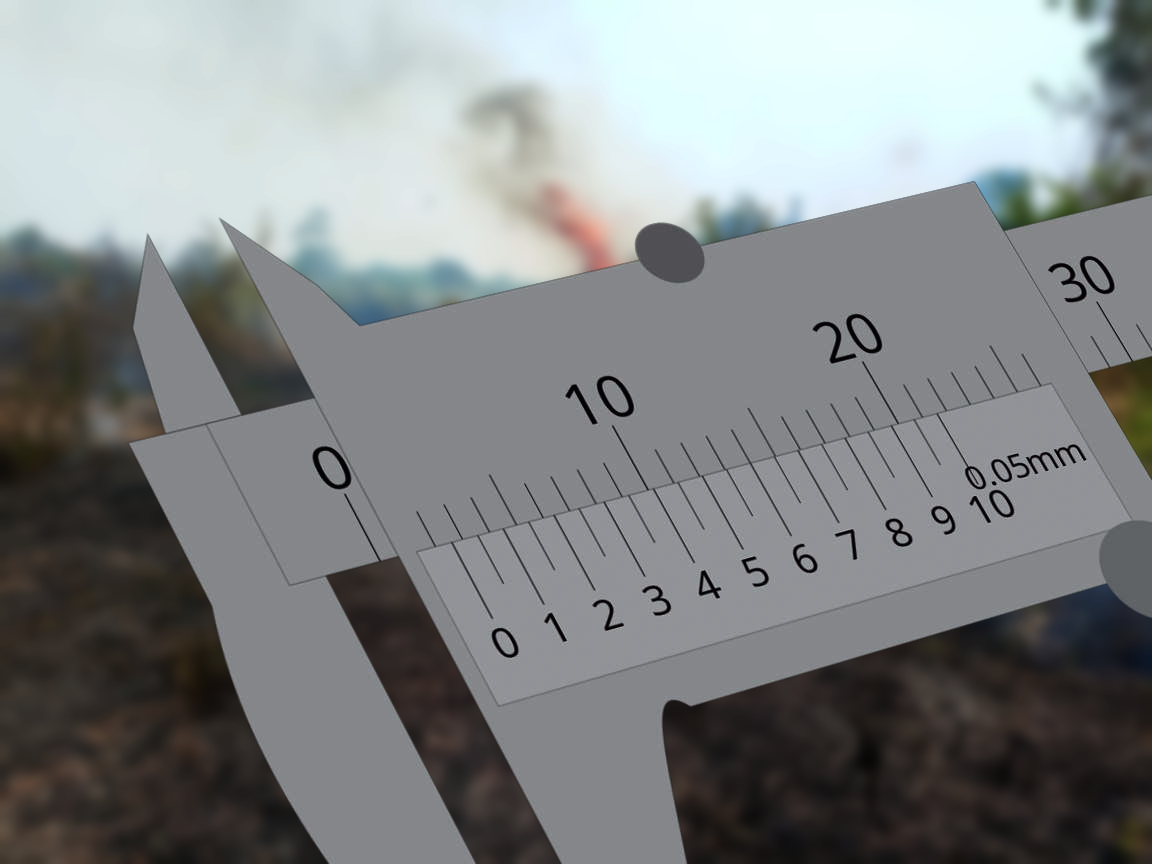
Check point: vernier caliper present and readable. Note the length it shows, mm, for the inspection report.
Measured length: 2.60 mm
